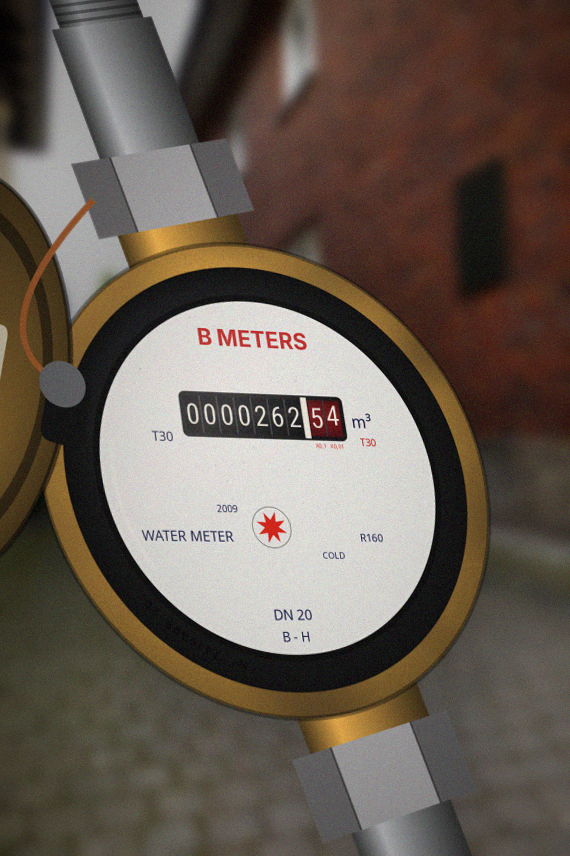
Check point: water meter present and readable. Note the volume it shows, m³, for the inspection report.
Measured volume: 262.54 m³
